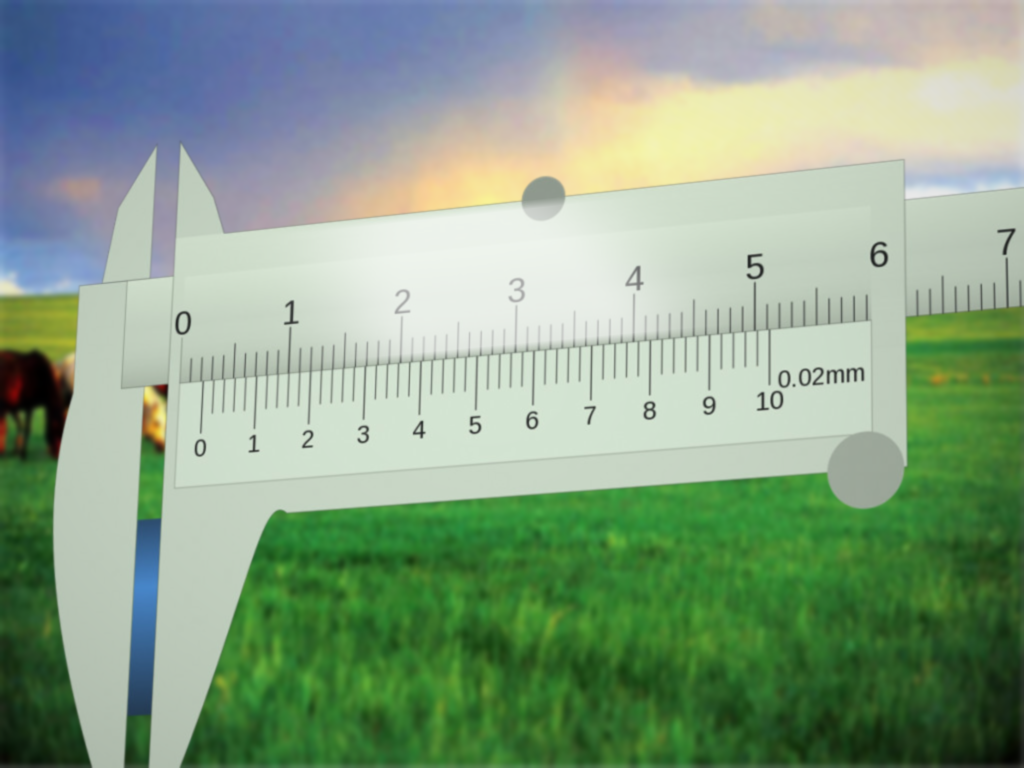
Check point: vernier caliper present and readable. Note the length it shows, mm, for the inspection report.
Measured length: 2.2 mm
